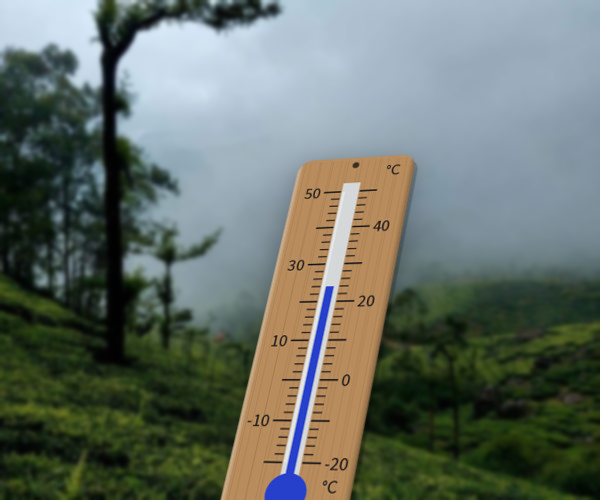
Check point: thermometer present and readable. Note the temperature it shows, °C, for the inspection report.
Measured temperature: 24 °C
